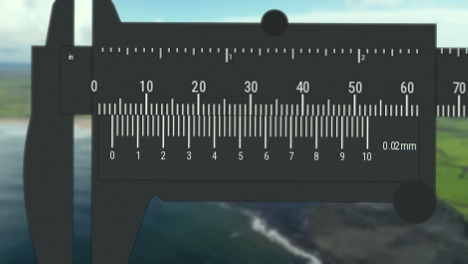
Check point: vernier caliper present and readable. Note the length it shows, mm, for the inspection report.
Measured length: 3.5 mm
